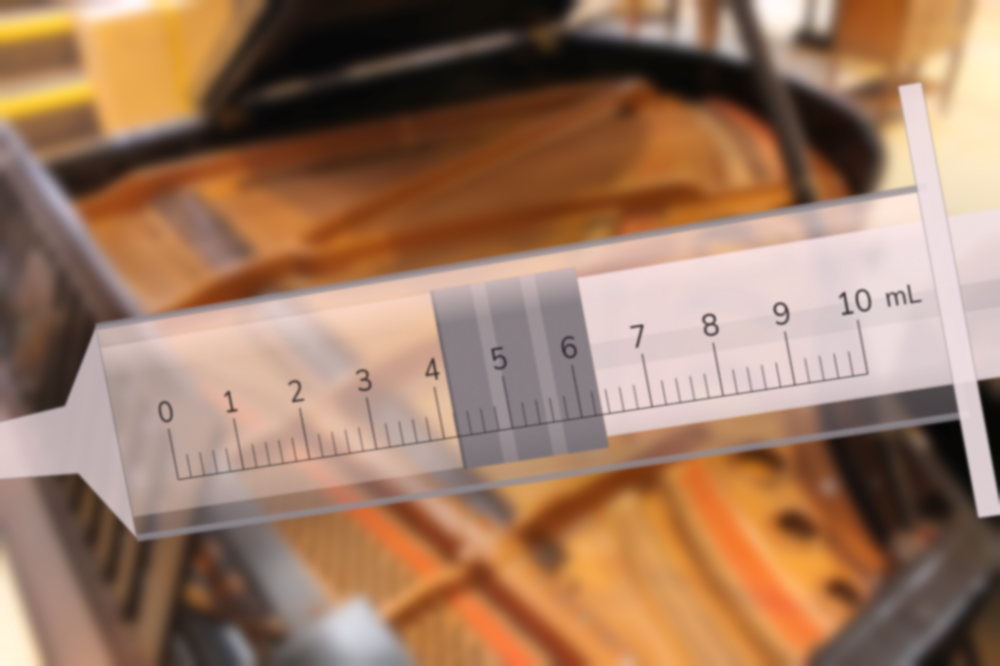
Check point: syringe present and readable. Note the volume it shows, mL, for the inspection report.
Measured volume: 4.2 mL
